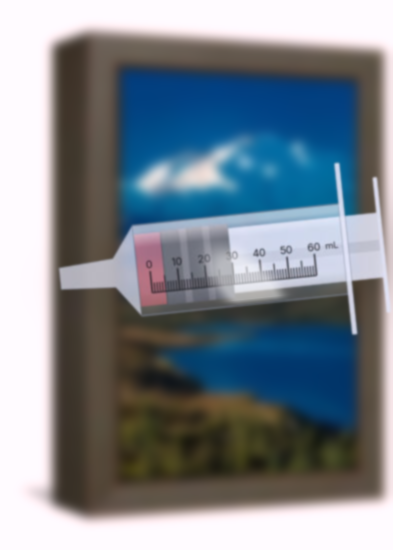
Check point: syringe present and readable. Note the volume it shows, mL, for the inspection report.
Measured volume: 5 mL
